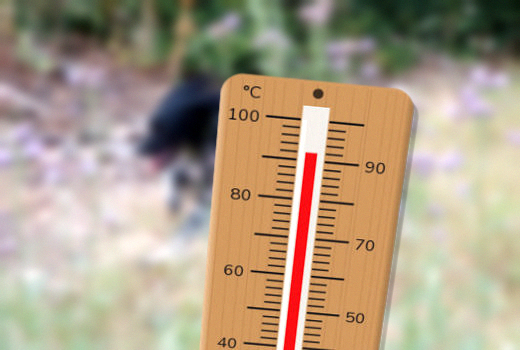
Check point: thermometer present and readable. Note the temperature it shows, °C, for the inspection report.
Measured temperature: 92 °C
